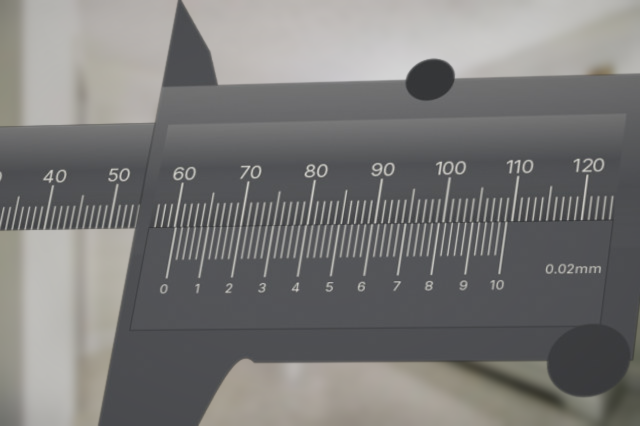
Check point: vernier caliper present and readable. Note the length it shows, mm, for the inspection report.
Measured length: 60.2 mm
